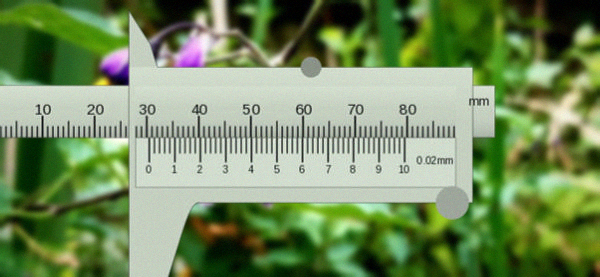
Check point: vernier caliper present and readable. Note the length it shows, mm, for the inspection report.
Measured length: 30.5 mm
